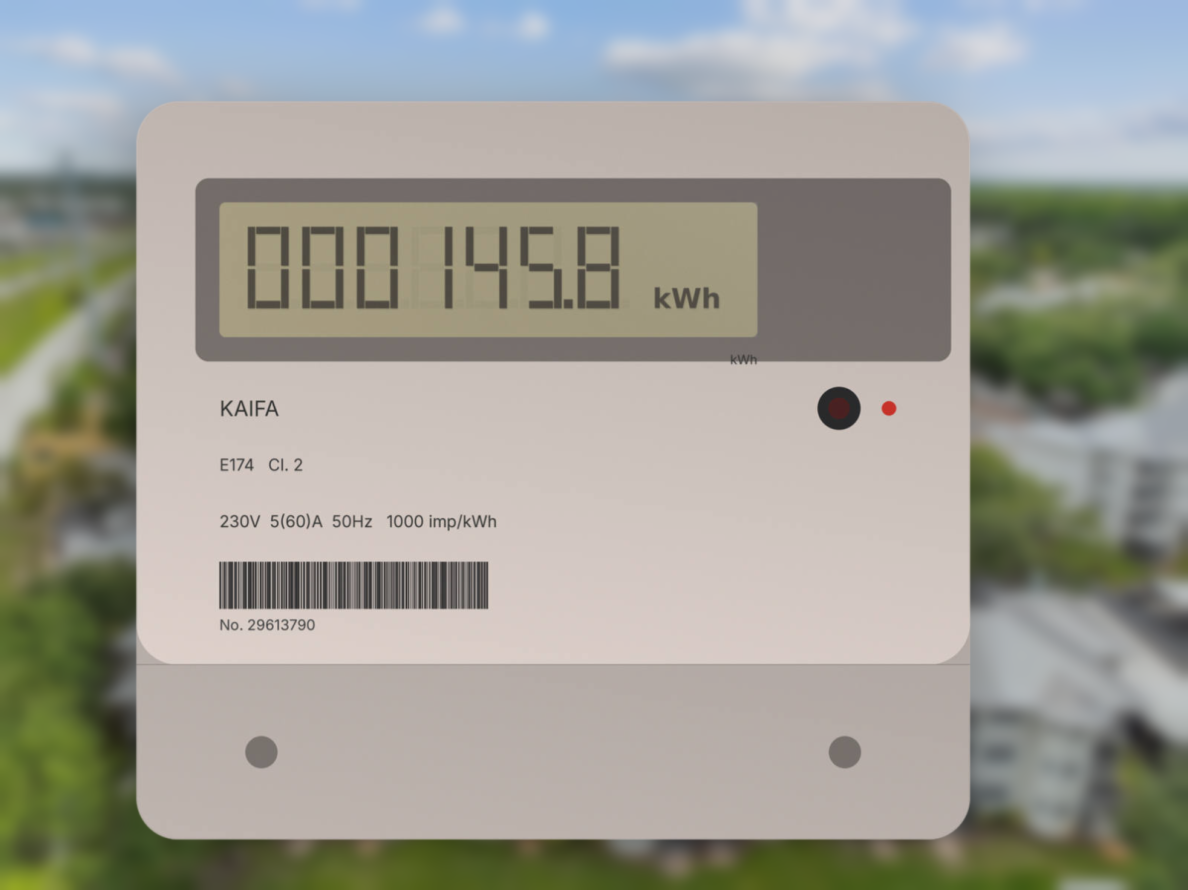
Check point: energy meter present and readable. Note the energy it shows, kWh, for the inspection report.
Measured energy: 145.8 kWh
